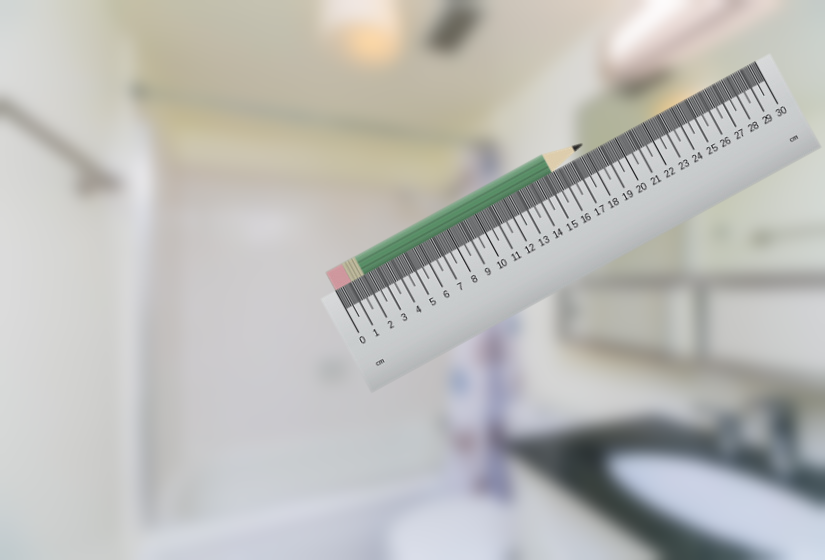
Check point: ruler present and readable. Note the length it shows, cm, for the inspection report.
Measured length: 18 cm
